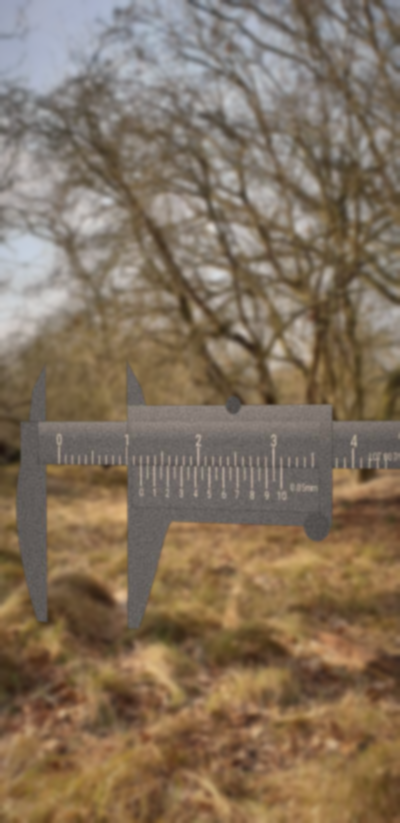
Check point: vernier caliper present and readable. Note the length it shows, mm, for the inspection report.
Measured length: 12.0 mm
